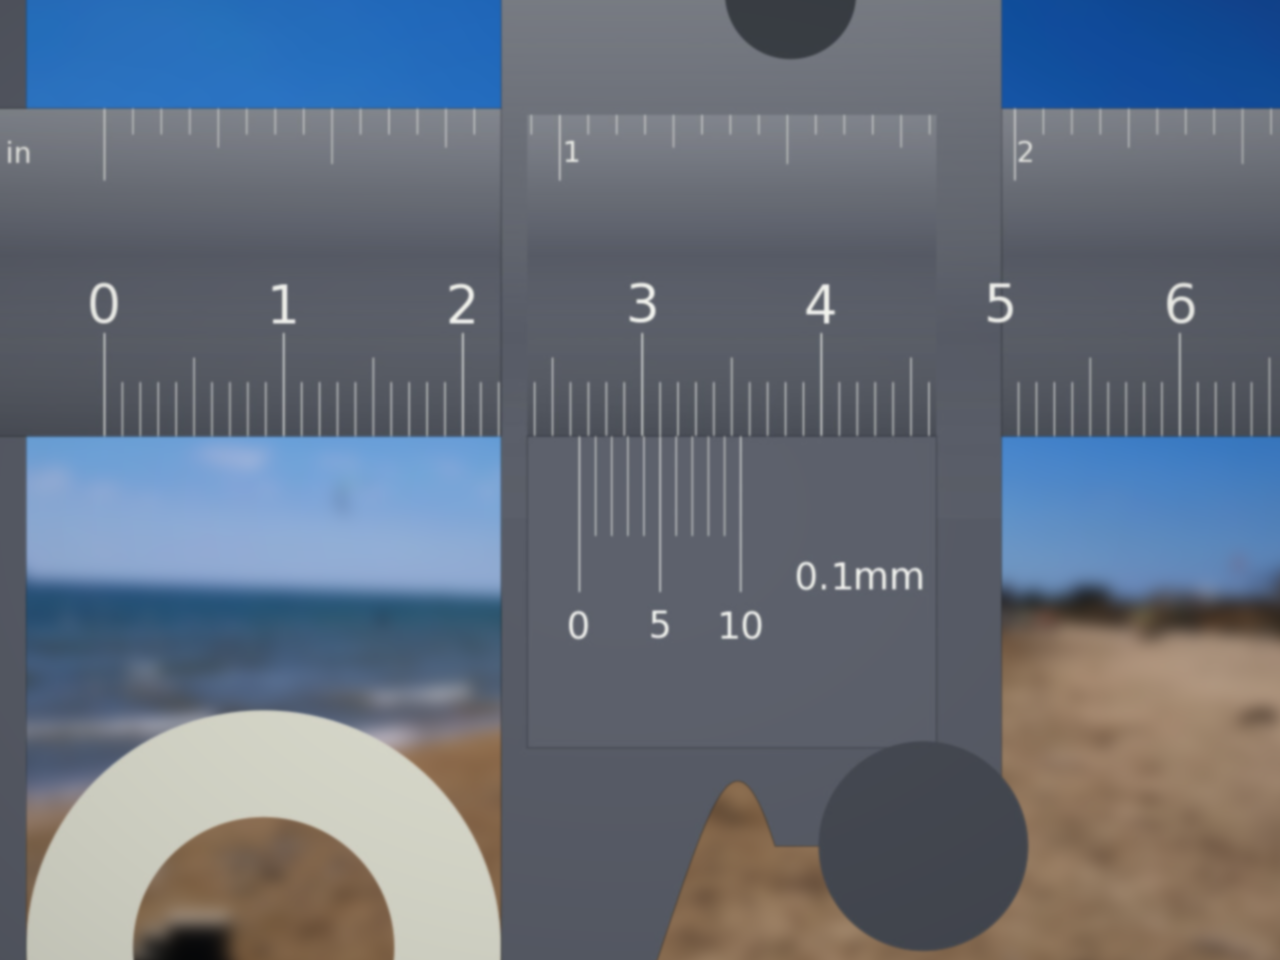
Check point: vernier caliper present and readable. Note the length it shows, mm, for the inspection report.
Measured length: 26.5 mm
